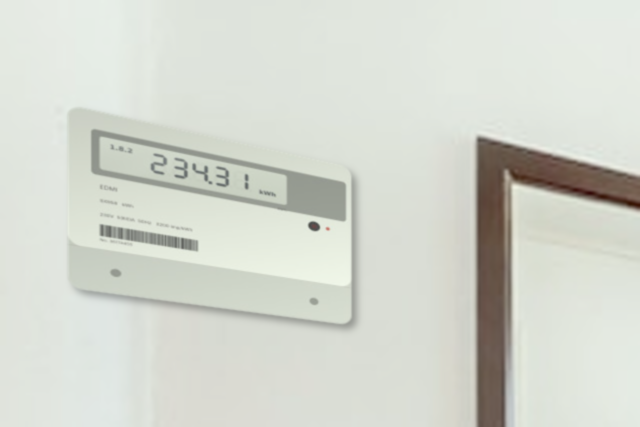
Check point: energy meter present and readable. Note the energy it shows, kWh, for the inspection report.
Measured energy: 234.31 kWh
